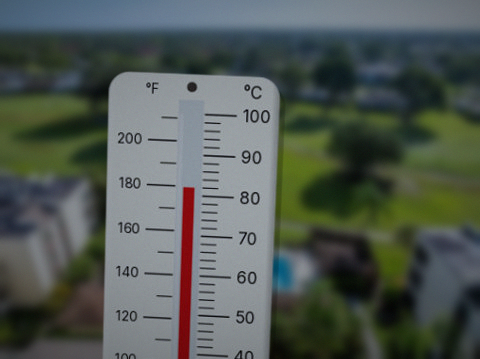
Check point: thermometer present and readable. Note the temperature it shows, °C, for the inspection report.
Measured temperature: 82 °C
